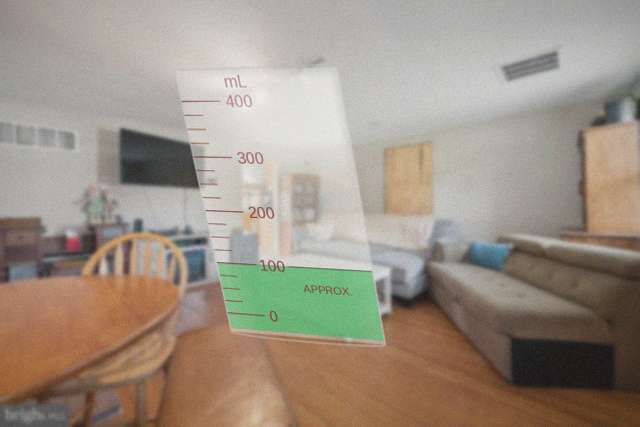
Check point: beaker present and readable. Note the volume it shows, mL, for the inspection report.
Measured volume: 100 mL
